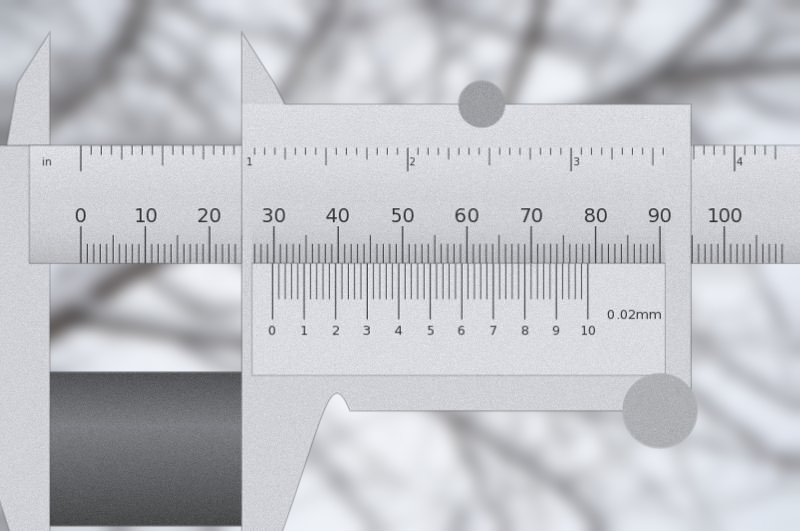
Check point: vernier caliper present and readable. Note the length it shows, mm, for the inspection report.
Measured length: 29.8 mm
